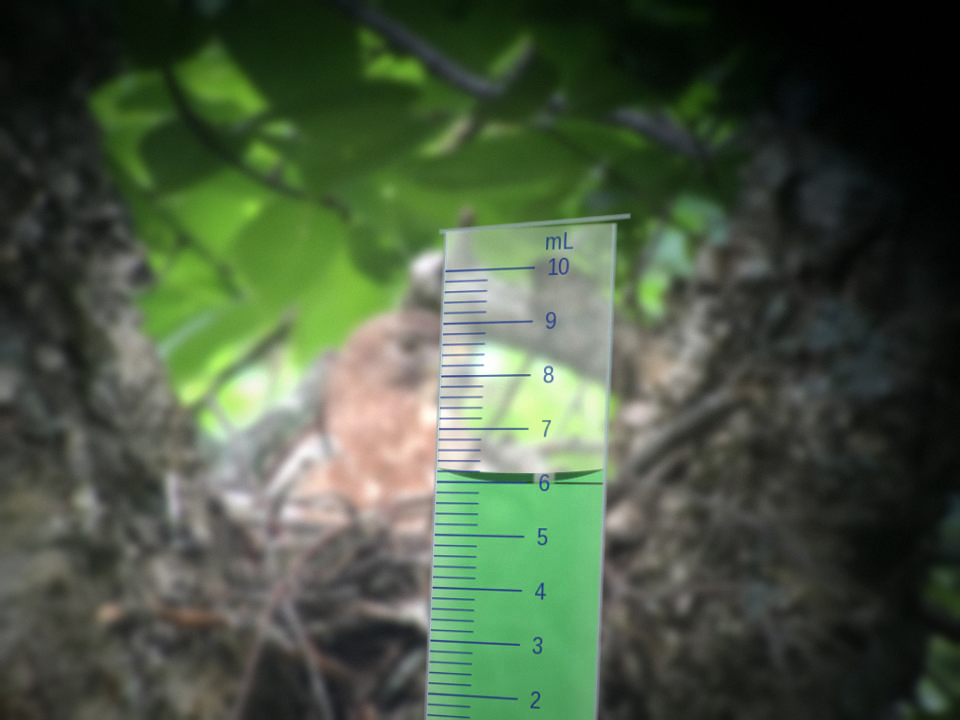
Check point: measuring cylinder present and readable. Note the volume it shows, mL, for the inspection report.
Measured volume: 6 mL
